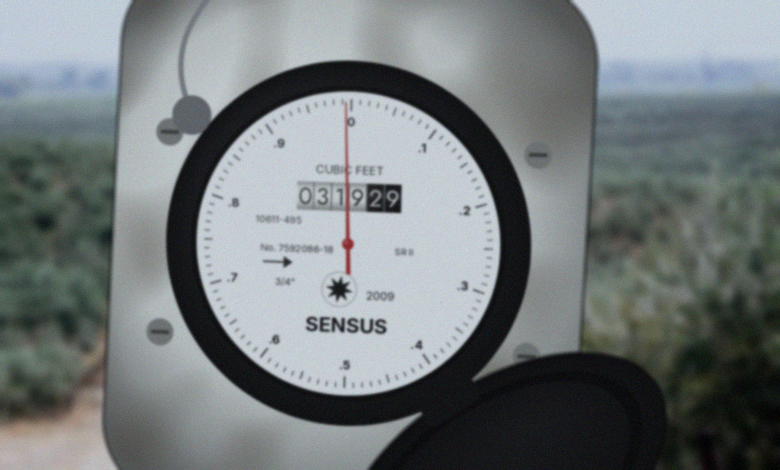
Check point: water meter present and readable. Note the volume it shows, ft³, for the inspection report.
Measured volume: 31928.99 ft³
